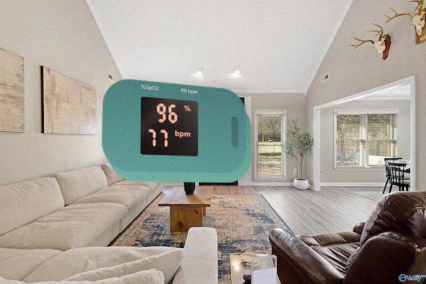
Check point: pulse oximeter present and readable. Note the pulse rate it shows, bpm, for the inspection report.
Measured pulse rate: 77 bpm
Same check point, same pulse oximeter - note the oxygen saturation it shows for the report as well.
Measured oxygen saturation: 96 %
